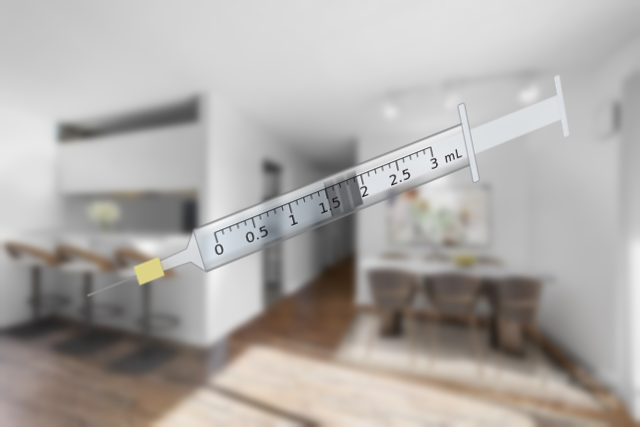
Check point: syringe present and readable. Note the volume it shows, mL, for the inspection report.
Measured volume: 1.5 mL
